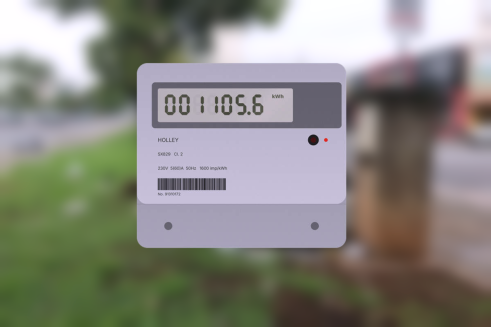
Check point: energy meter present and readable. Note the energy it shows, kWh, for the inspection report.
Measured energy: 1105.6 kWh
